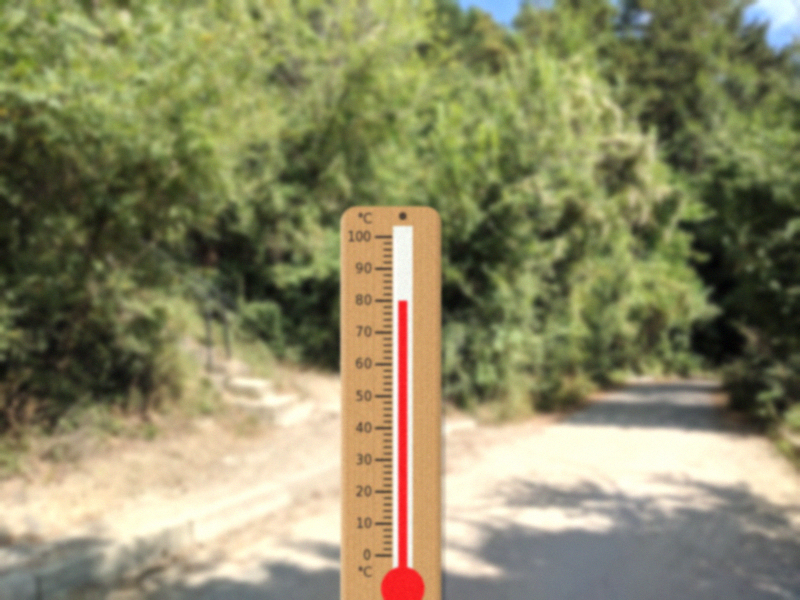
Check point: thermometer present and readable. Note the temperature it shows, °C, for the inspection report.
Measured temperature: 80 °C
